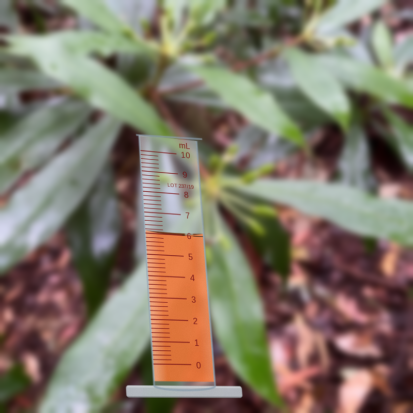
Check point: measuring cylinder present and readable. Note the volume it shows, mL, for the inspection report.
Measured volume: 6 mL
